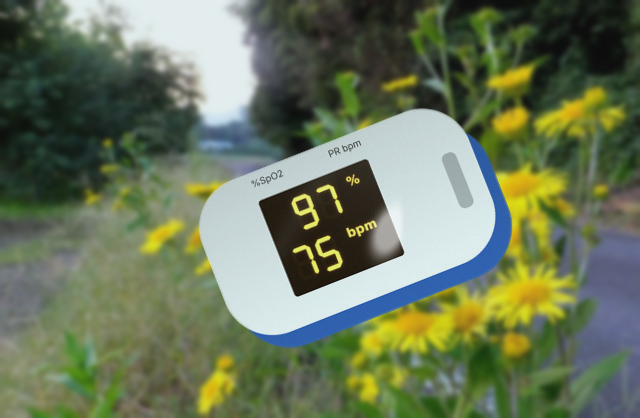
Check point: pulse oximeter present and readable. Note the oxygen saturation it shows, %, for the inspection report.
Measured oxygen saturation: 97 %
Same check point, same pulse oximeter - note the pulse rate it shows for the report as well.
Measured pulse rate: 75 bpm
